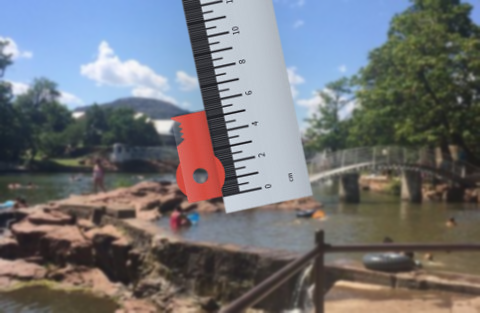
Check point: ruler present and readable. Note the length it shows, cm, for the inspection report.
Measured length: 5.5 cm
